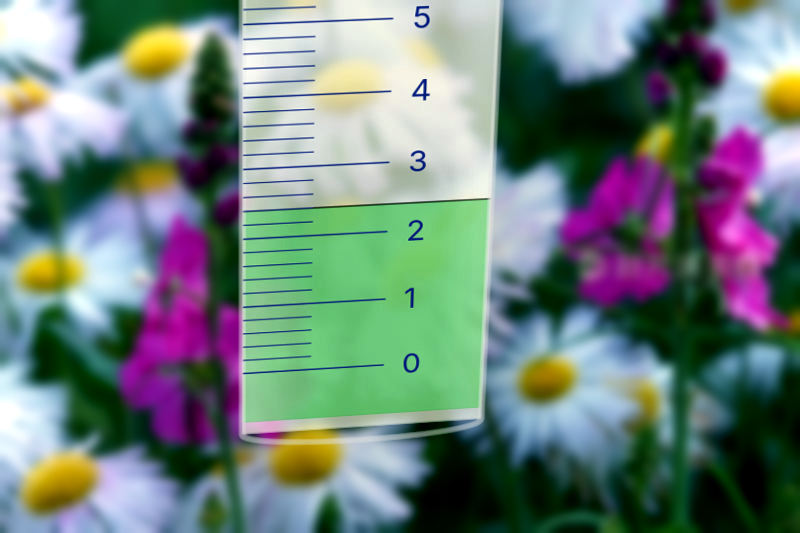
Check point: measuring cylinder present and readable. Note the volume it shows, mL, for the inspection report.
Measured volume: 2.4 mL
